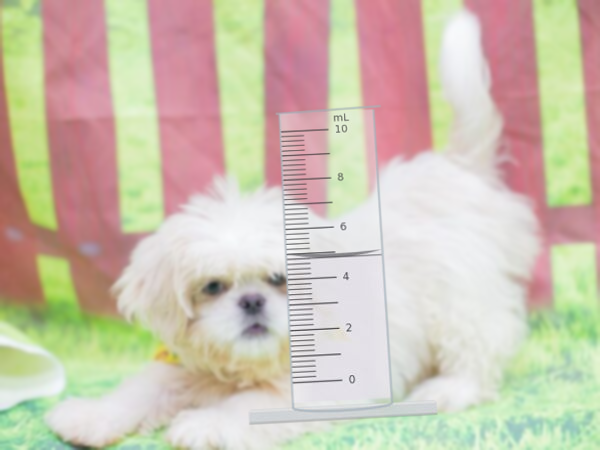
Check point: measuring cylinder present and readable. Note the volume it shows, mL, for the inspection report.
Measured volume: 4.8 mL
